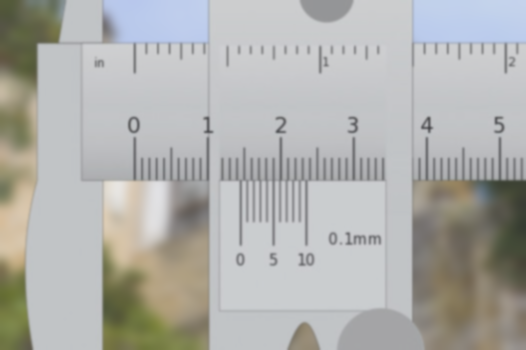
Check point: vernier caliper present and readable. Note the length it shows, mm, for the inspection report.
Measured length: 14.5 mm
